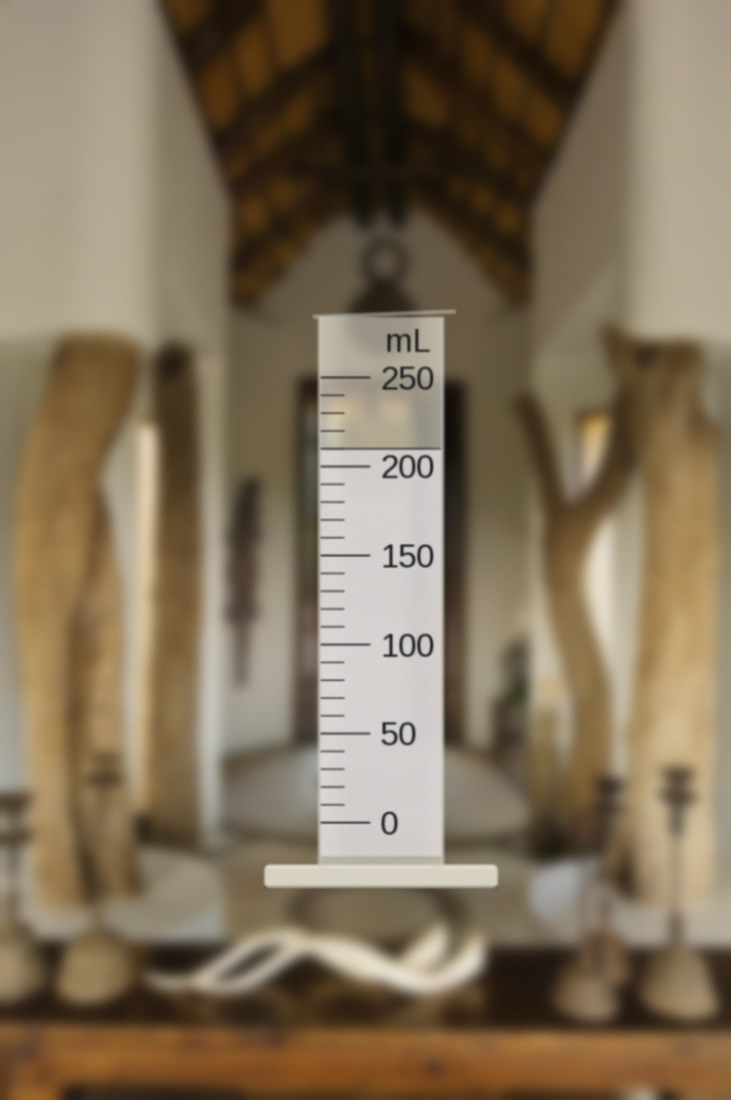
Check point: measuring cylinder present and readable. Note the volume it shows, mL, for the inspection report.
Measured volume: 210 mL
